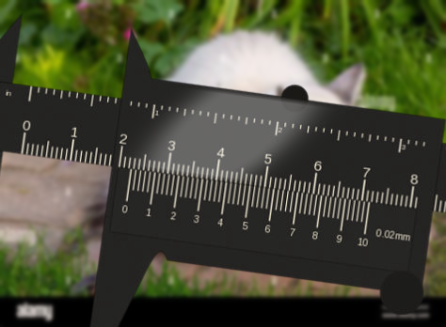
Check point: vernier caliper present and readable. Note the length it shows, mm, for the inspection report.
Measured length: 22.5 mm
